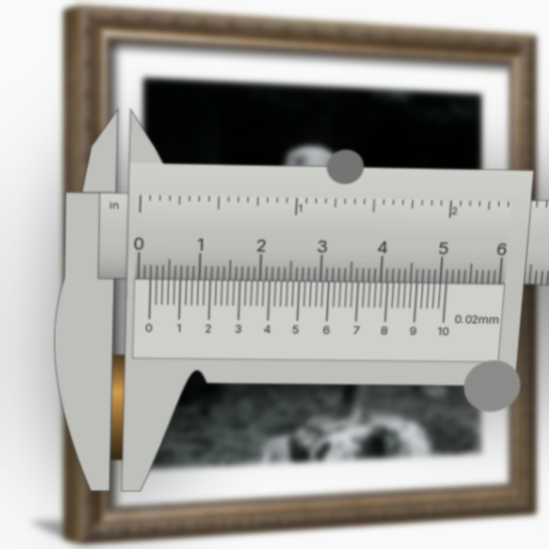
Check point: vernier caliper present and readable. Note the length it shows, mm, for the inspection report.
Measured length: 2.0 mm
